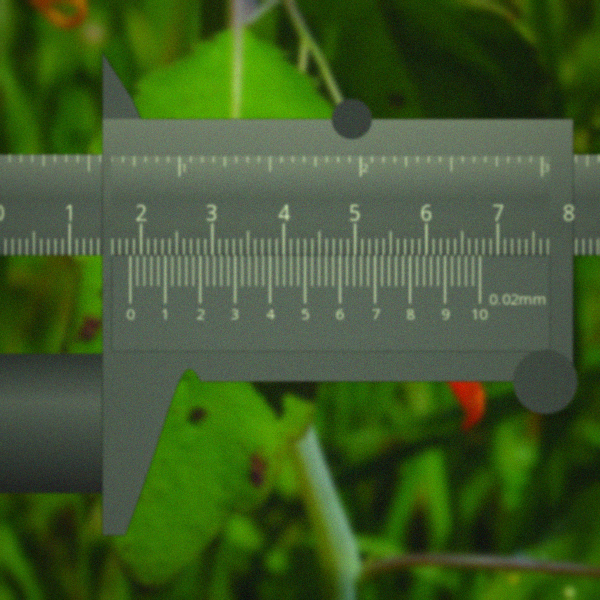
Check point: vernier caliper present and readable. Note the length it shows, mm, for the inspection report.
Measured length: 18.5 mm
